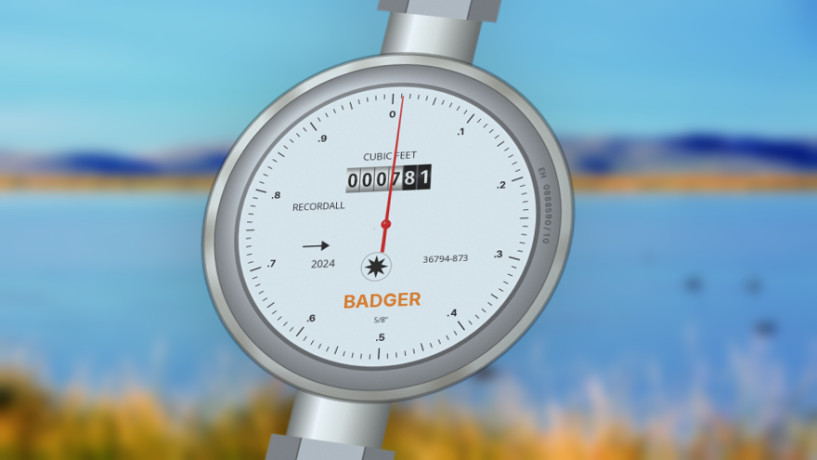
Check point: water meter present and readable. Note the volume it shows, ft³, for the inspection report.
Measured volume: 781.01 ft³
